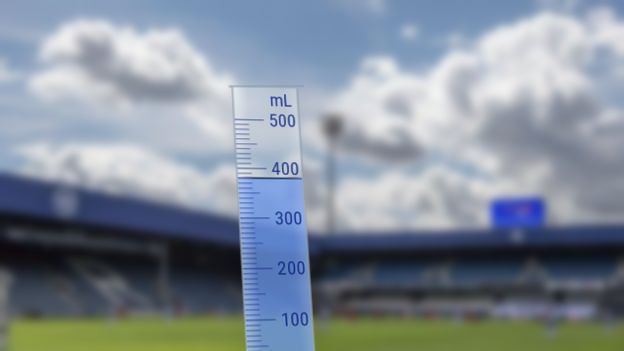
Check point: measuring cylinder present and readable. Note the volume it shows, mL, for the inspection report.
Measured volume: 380 mL
